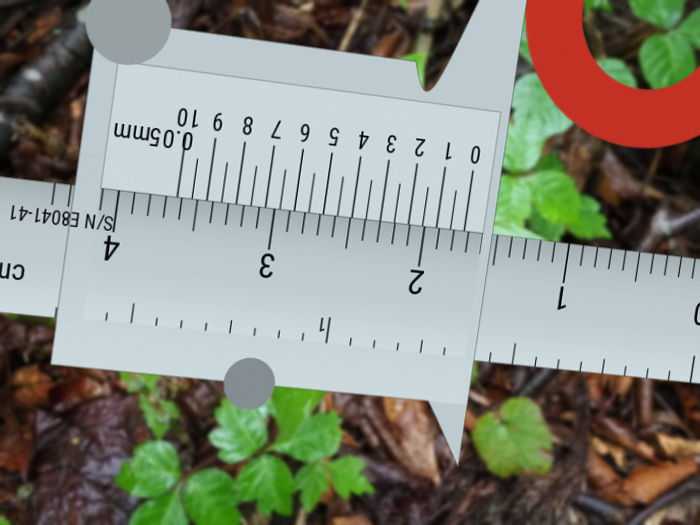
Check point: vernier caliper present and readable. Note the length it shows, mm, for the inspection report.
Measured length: 17.3 mm
